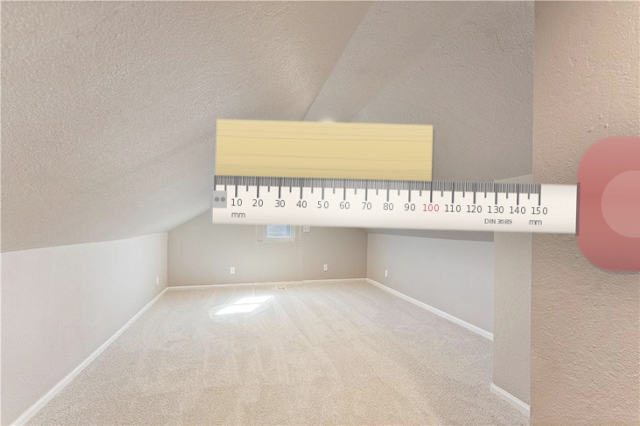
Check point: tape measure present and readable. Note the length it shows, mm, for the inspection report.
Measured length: 100 mm
